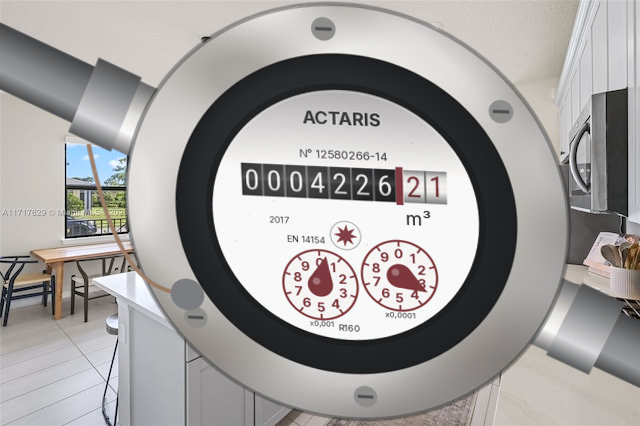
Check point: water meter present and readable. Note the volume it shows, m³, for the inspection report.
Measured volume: 4226.2103 m³
